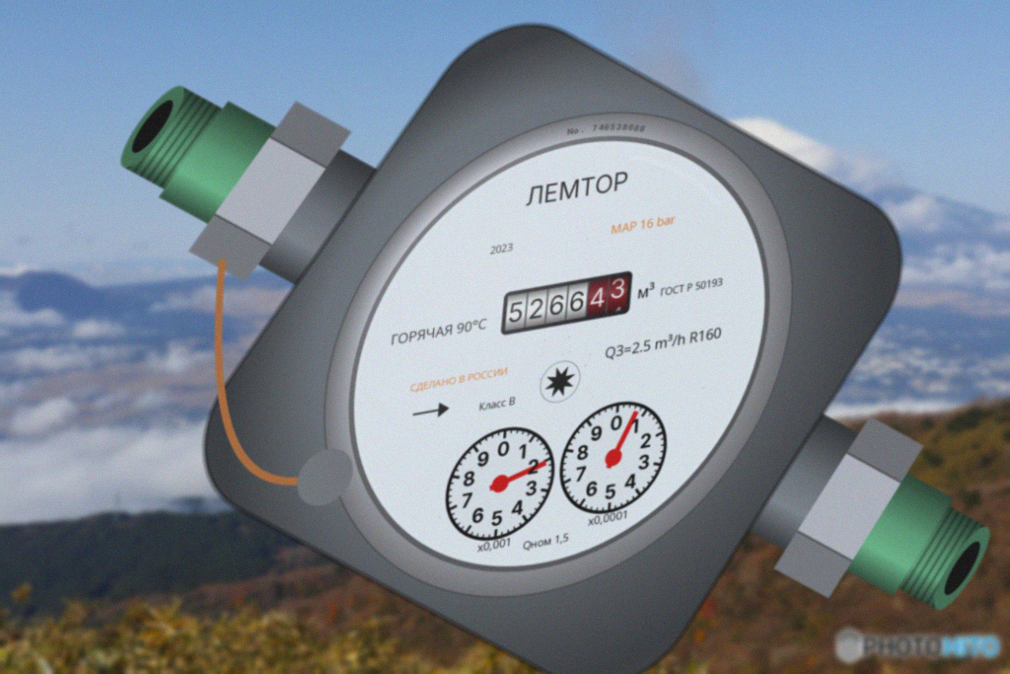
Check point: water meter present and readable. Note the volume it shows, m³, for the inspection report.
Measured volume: 5266.4320 m³
